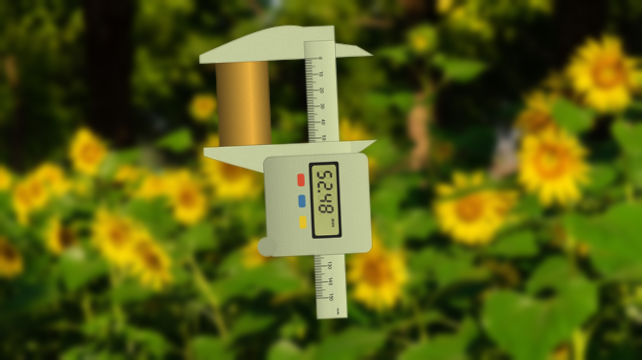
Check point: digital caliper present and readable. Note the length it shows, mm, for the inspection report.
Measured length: 52.48 mm
